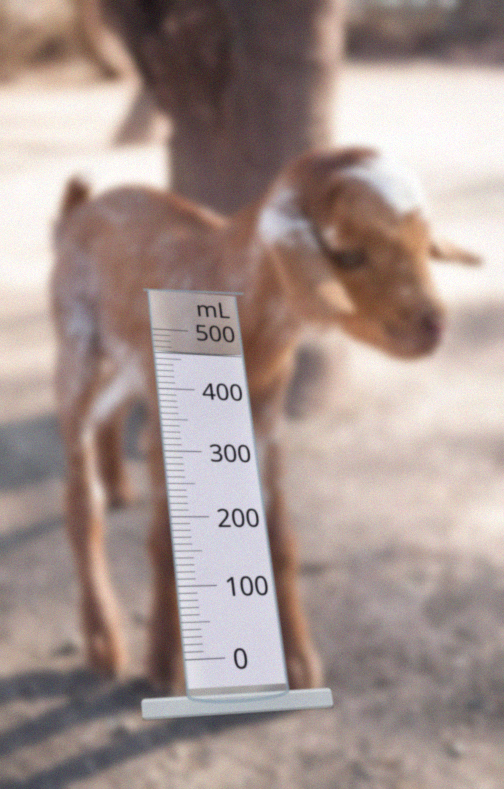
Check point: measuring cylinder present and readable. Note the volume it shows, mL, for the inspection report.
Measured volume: 460 mL
